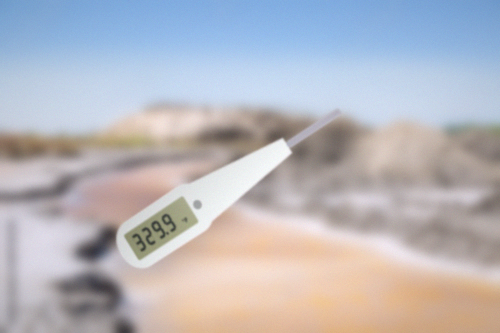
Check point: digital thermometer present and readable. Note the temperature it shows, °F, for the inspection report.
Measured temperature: 329.9 °F
